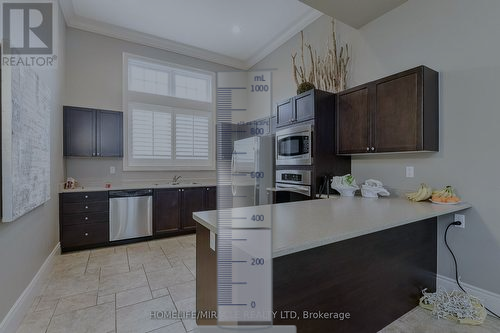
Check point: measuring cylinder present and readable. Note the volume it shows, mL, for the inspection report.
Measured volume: 350 mL
